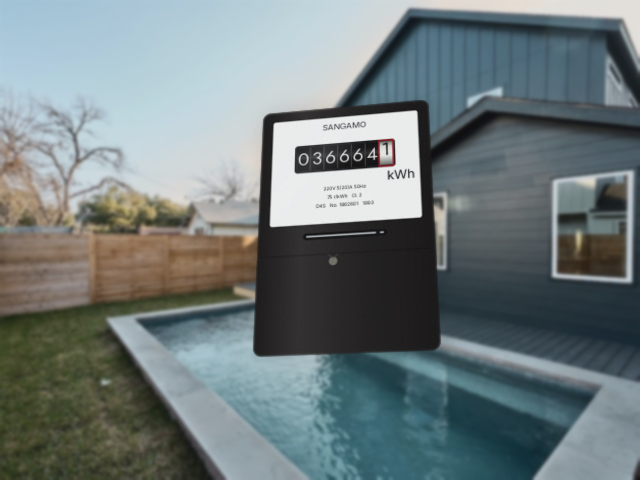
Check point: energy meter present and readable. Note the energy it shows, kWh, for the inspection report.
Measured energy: 36664.1 kWh
